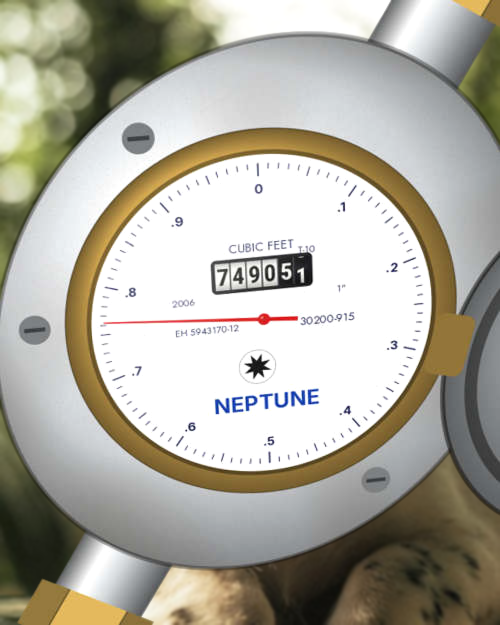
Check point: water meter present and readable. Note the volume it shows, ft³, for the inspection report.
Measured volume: 749050.76 ft³
